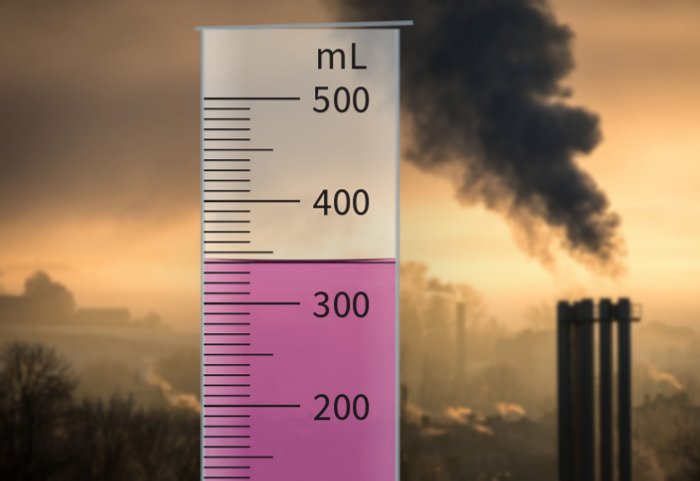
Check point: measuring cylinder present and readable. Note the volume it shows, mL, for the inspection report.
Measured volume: 340 mL
